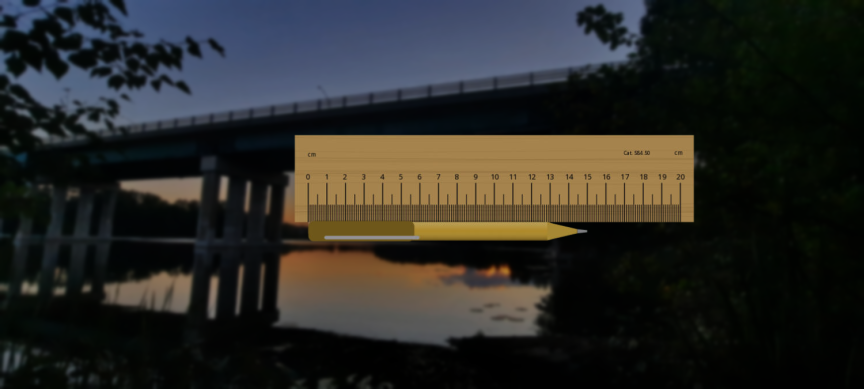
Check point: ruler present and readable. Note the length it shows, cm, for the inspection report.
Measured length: 15 cm
